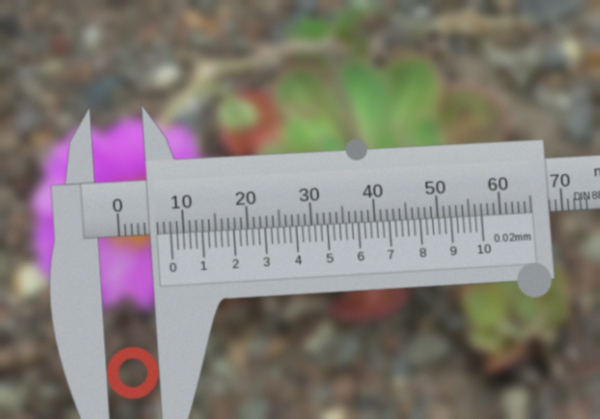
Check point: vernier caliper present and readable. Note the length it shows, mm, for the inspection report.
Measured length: 8.0 mm
